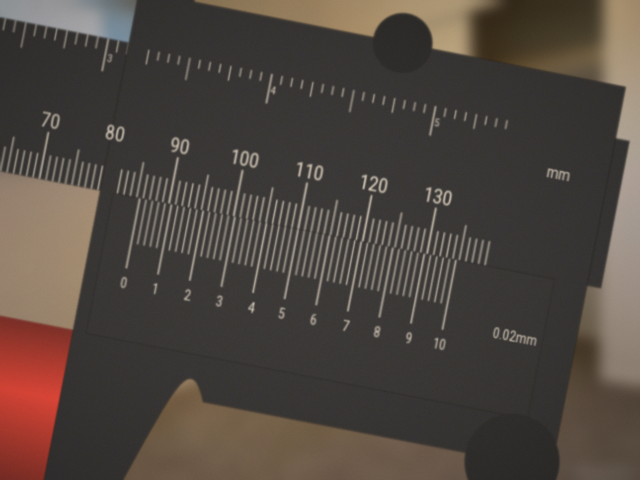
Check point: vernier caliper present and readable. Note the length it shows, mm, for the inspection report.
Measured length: 85.5 mm
